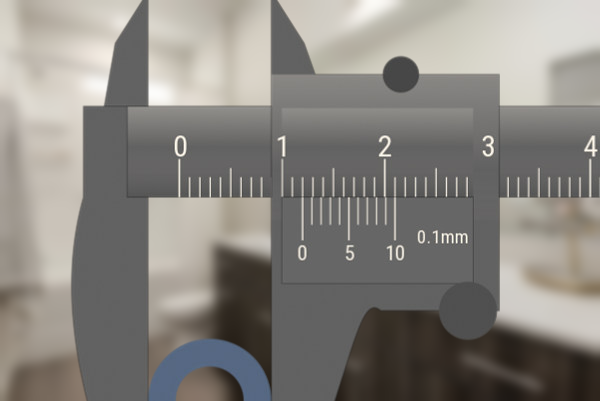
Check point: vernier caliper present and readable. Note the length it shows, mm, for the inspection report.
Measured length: 12.0 mm
